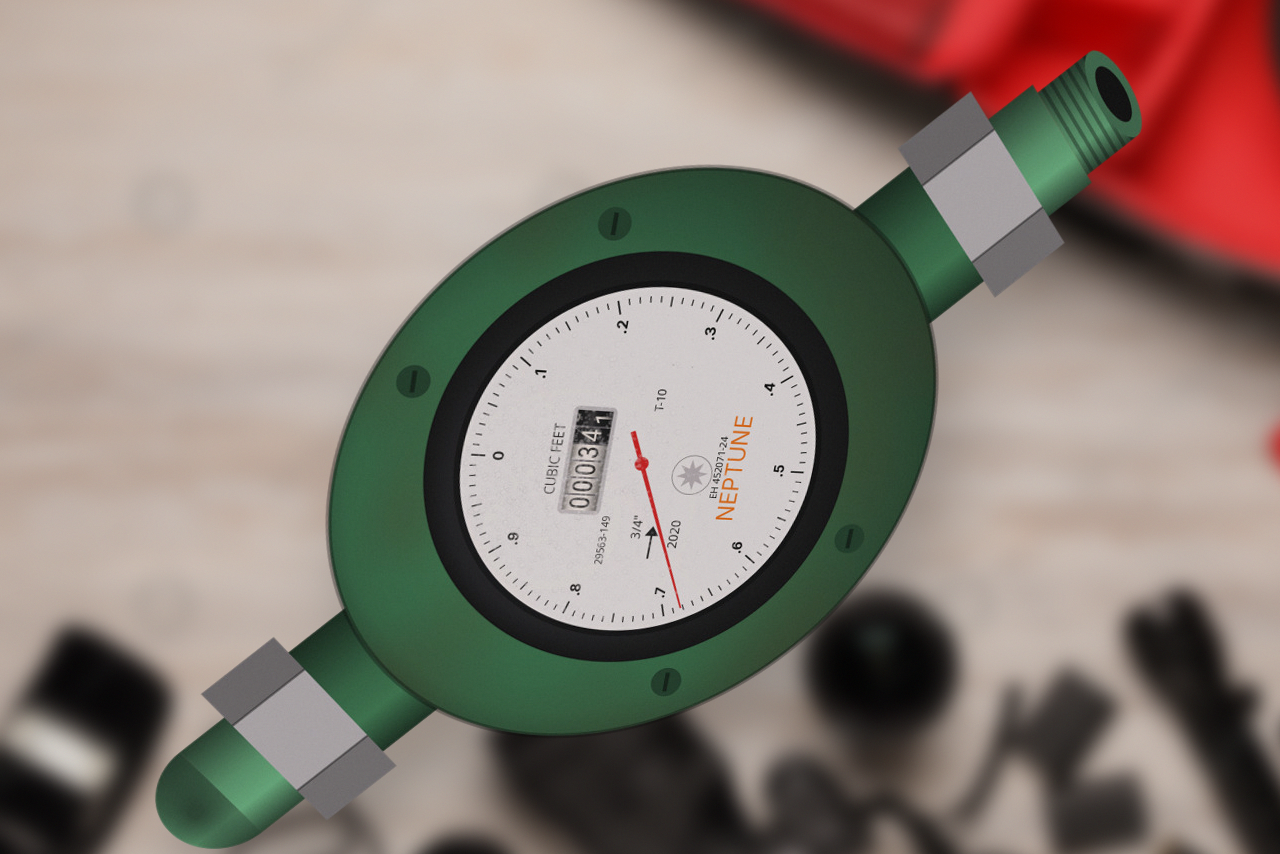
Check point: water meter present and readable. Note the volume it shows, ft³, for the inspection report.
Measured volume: 340.68 ft³
